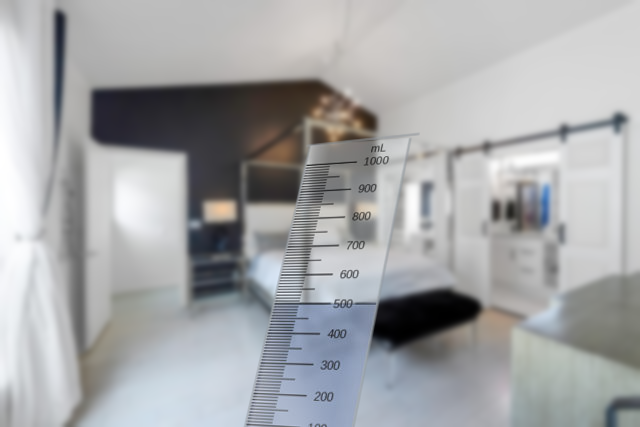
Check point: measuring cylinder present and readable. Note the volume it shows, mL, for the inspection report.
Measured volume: 500 mL
